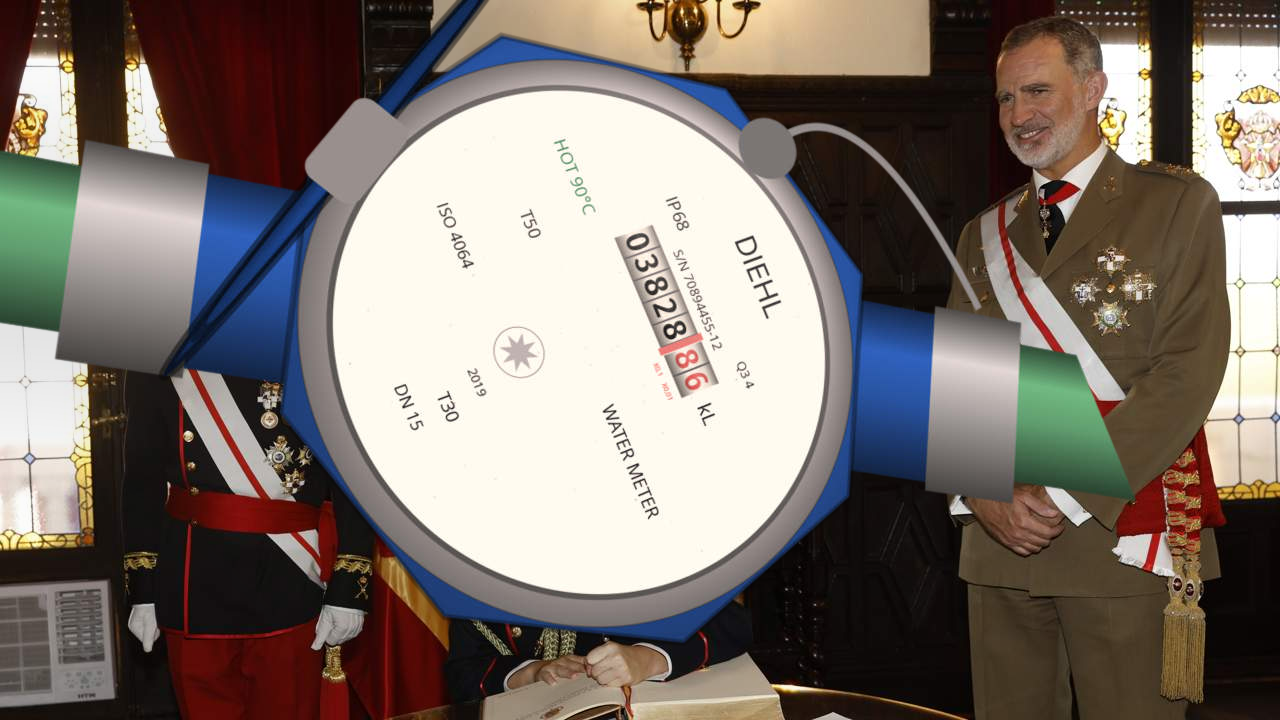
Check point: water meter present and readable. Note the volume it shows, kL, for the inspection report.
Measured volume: 3828.86 kL
